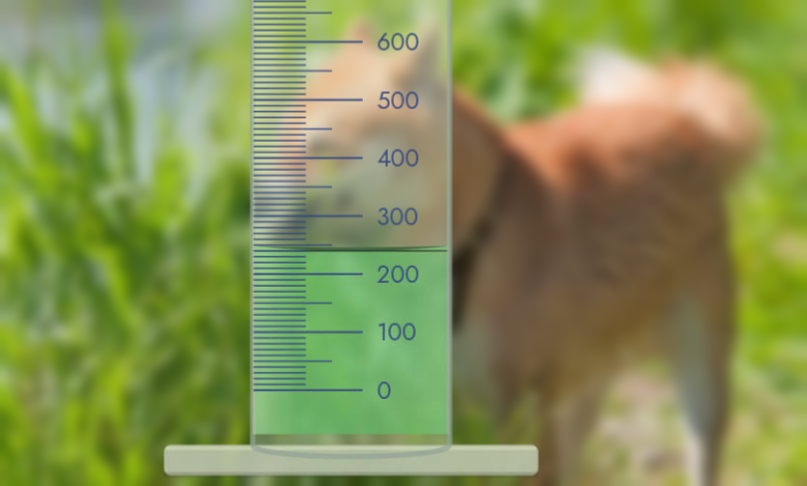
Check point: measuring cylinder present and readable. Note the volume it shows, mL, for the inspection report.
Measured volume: 240 mL
